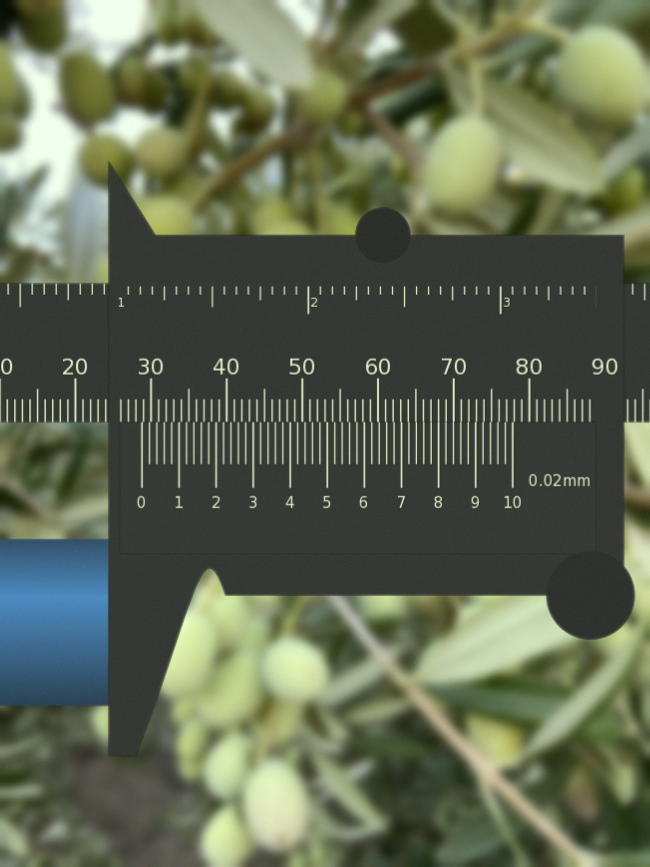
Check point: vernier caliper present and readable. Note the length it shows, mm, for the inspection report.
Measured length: 28.8 mm
